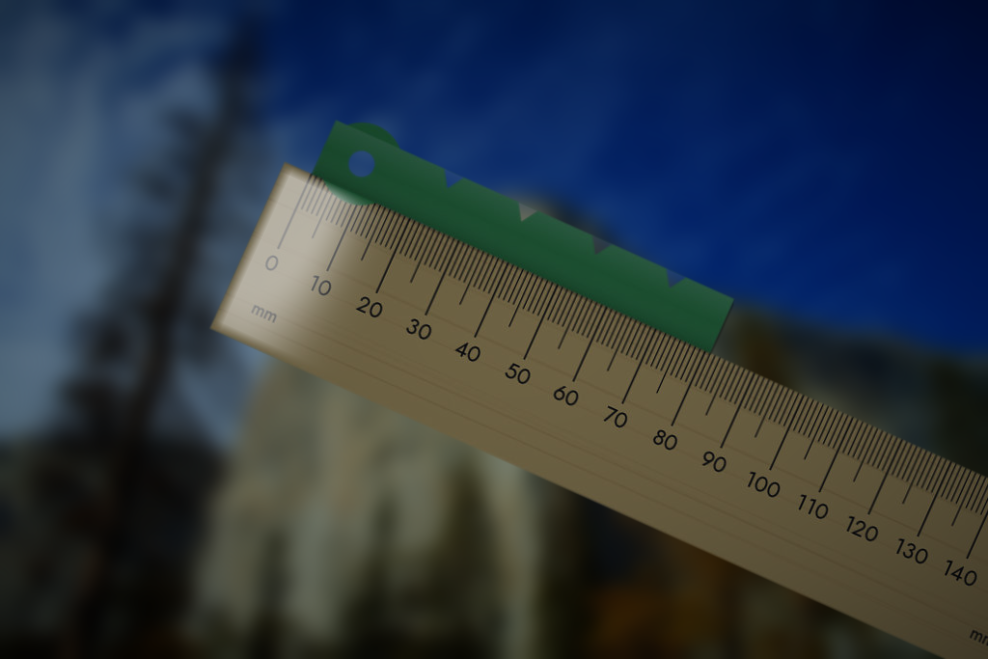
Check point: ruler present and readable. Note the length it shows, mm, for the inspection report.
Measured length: 81 mm
